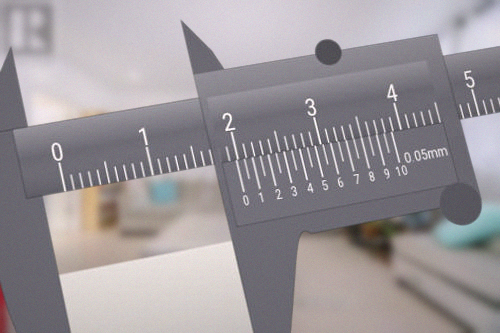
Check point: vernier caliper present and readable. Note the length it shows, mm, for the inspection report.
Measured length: 19.8 mm
